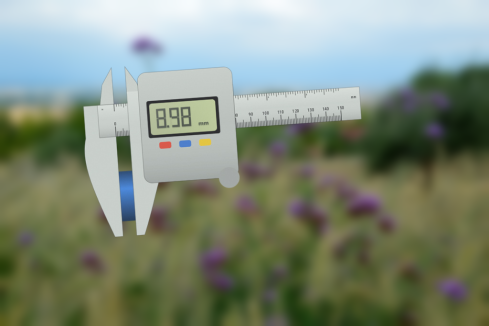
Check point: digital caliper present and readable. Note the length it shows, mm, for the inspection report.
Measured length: 8.98 mm
